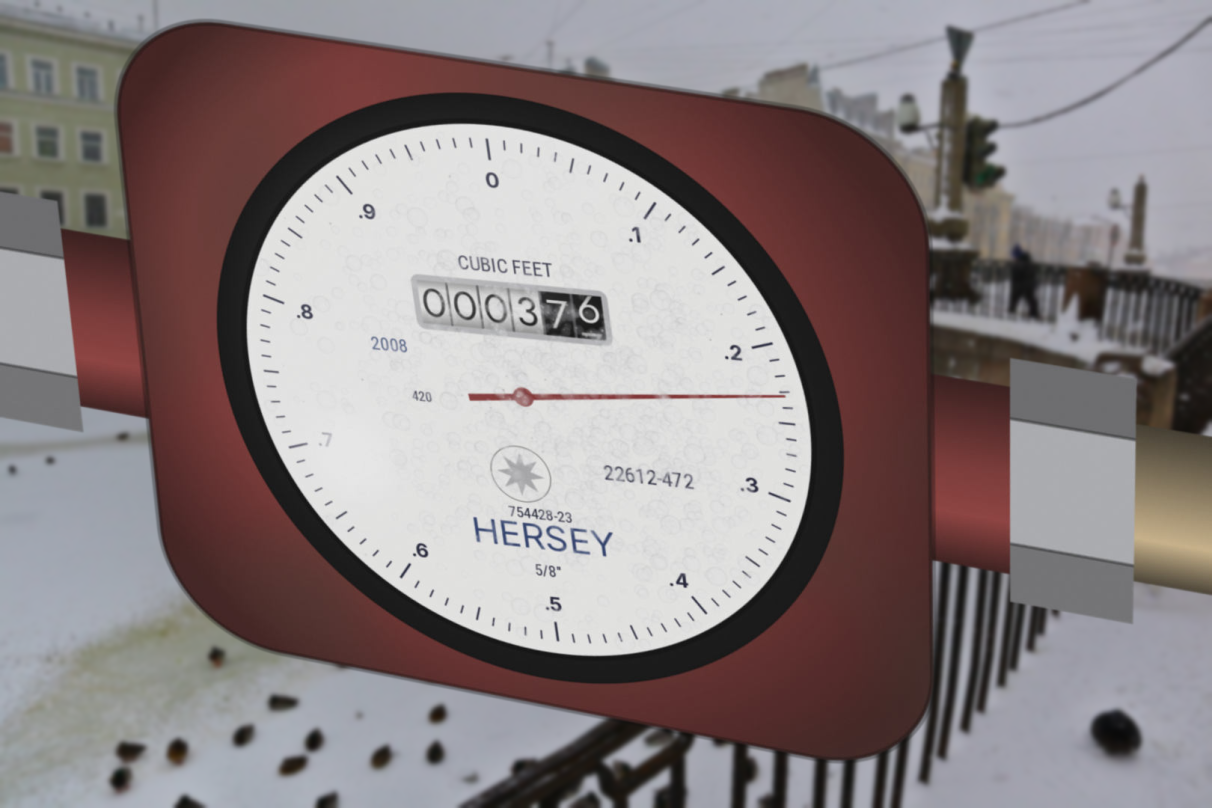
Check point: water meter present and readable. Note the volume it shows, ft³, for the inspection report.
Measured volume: 376.23 ft³
